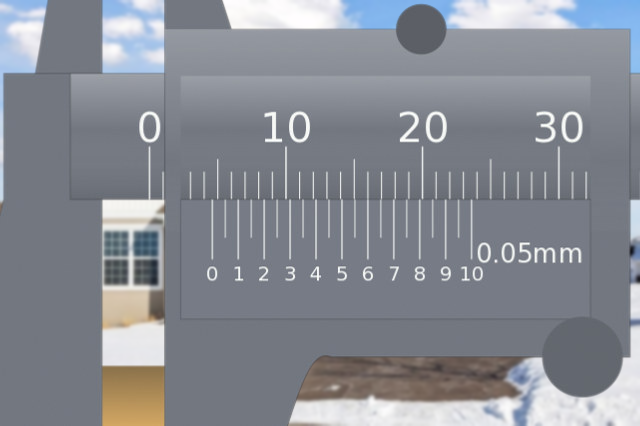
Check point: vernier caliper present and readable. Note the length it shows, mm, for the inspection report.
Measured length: 4.6 mm
